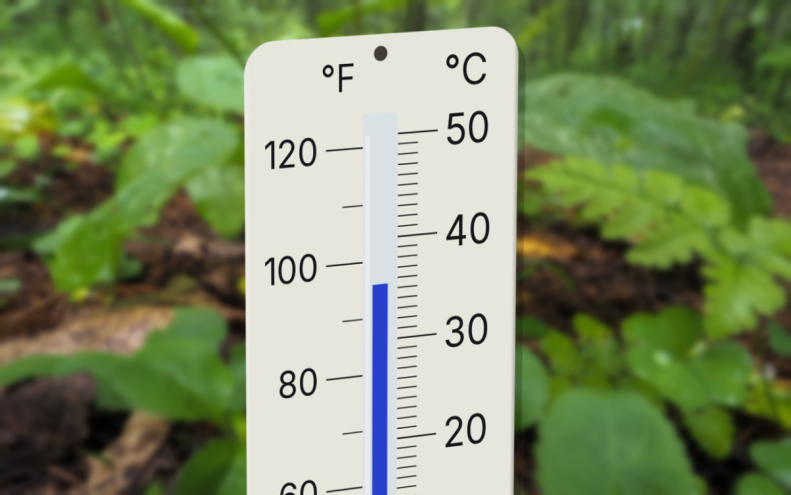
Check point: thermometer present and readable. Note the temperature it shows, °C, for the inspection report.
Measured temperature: 35.5 °C
